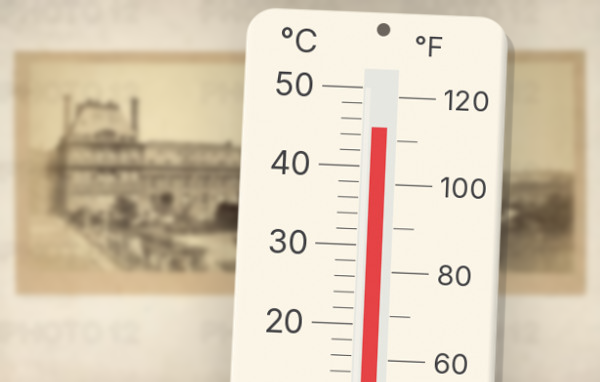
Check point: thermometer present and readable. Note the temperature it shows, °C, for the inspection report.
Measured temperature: 45 °C
